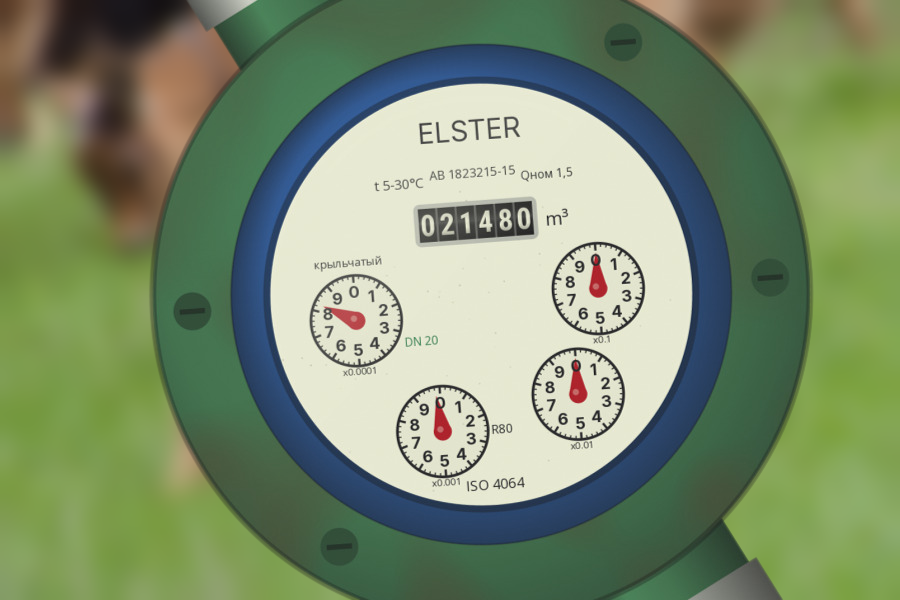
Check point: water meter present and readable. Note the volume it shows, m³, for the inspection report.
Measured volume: 21479.9998 m³
